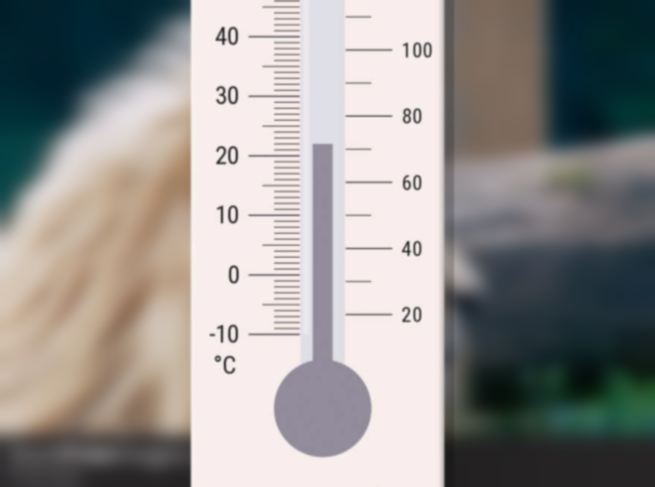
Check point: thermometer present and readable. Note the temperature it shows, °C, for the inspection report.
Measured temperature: 22 °C
